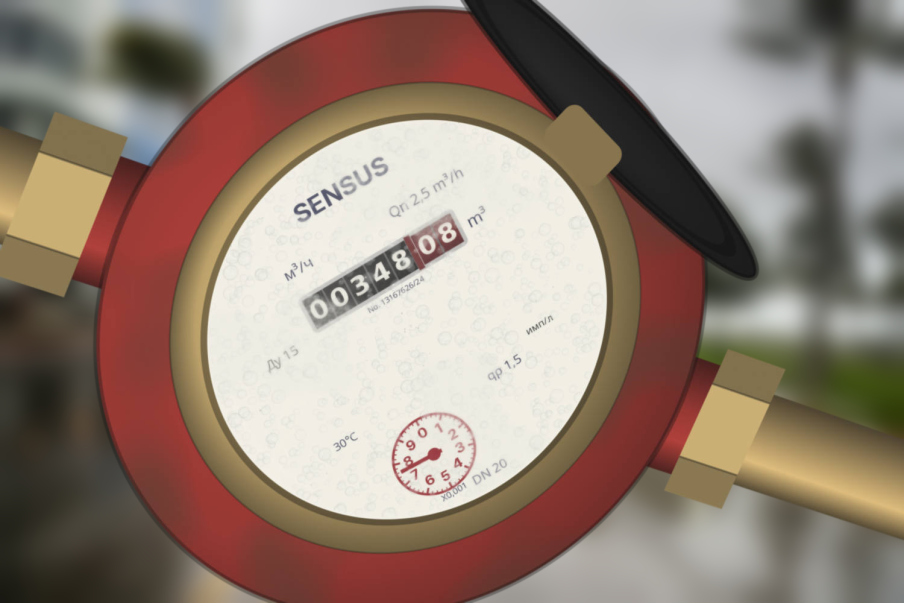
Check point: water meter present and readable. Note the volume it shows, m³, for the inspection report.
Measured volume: 348.087 m³
